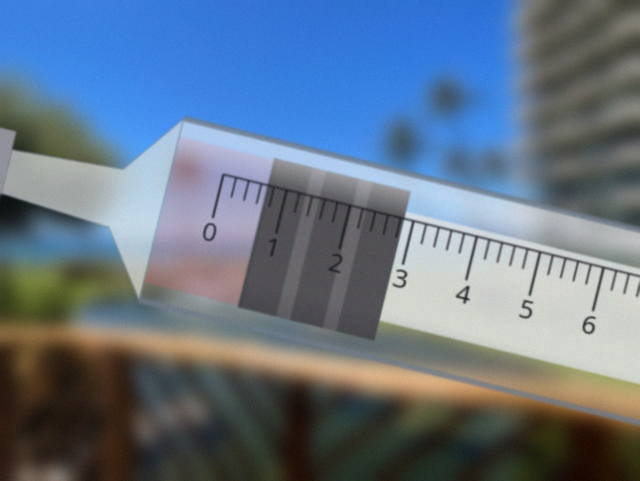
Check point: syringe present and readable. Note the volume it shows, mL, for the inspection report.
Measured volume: 0.7 mL
